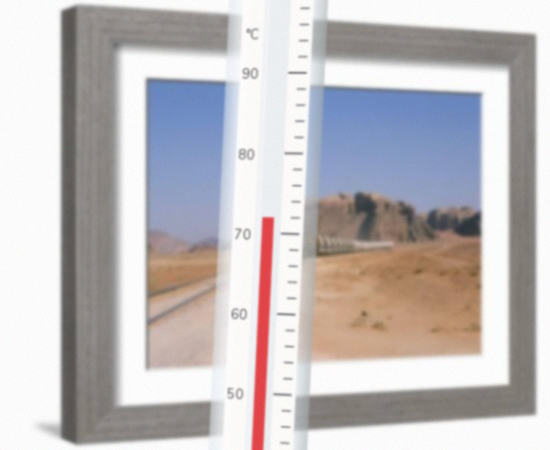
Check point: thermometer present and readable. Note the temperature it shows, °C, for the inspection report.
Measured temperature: 72 °C
